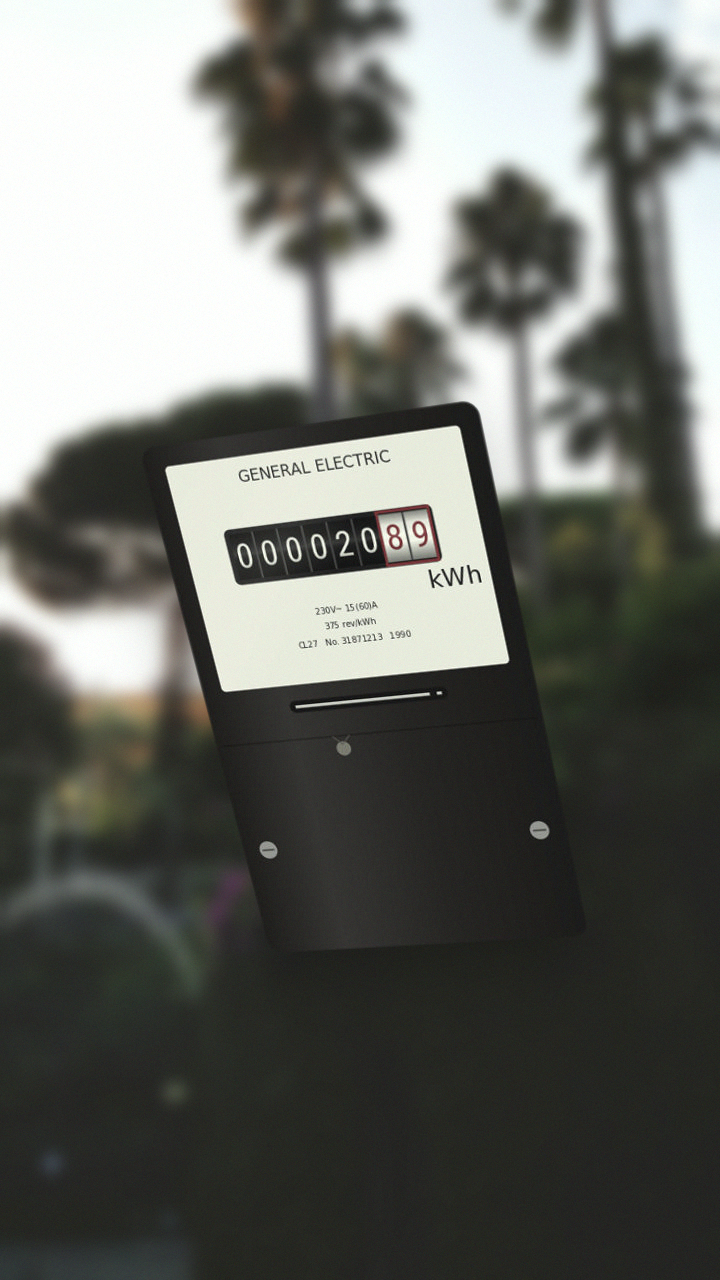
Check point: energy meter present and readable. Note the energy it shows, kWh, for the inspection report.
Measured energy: 20.89 kWh
